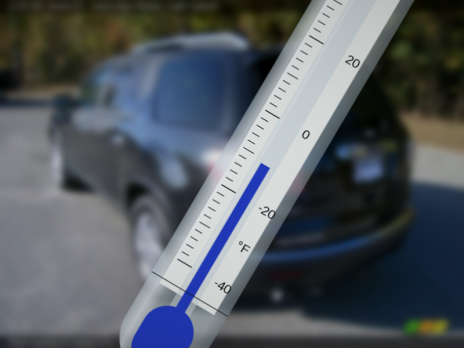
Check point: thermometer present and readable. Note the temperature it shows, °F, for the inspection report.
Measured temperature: -11 °F
